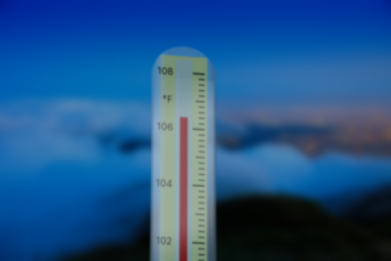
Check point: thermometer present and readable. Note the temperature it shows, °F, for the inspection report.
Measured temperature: 106.4 °F
